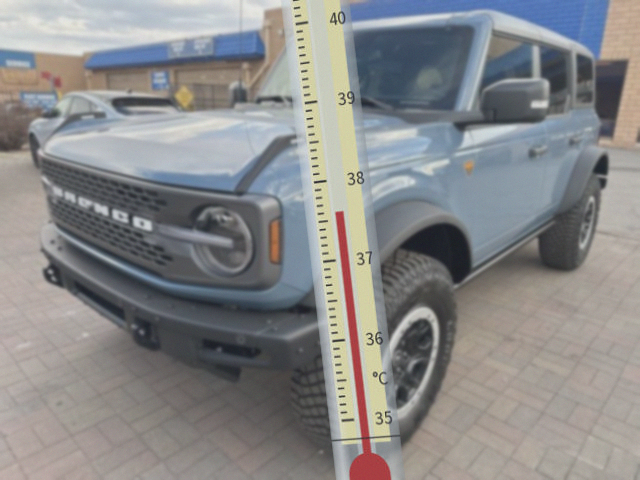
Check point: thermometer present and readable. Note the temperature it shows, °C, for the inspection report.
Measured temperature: 37.6 °C
